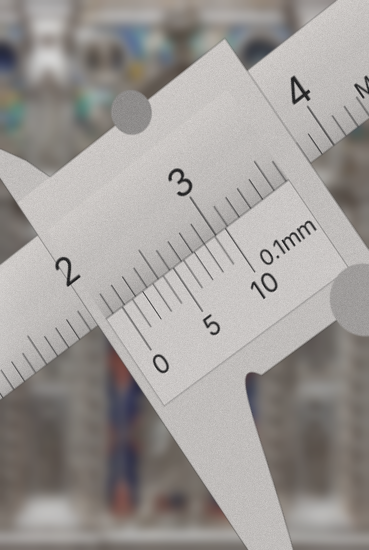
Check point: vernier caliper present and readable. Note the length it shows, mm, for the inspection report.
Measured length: 21.8 mm
